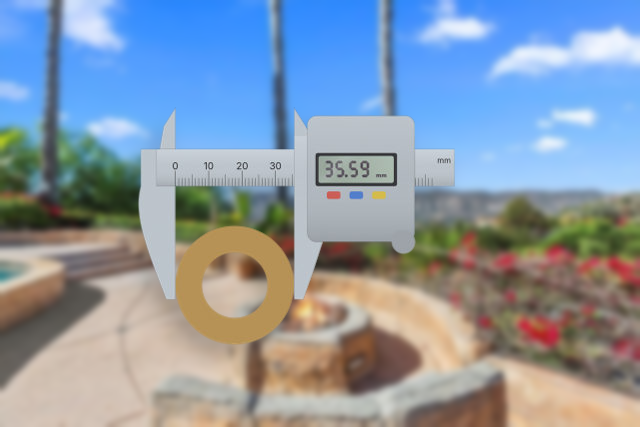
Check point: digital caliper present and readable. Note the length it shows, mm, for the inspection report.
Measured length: 35.59 mm
